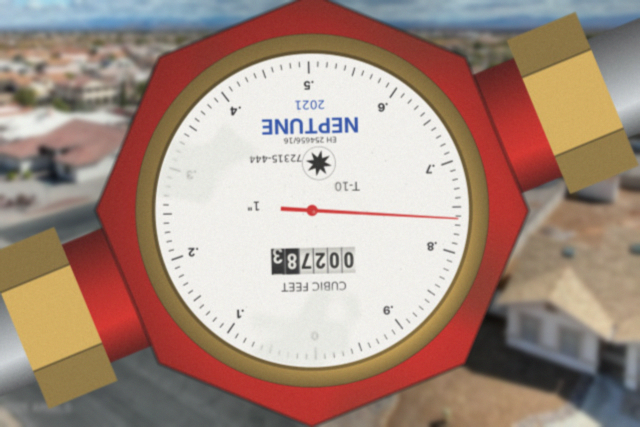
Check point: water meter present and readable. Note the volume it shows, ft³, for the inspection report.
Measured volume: 2782.76 ft³
